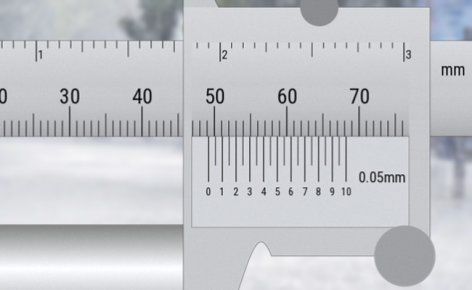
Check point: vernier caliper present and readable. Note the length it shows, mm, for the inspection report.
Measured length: 49.2 mm
